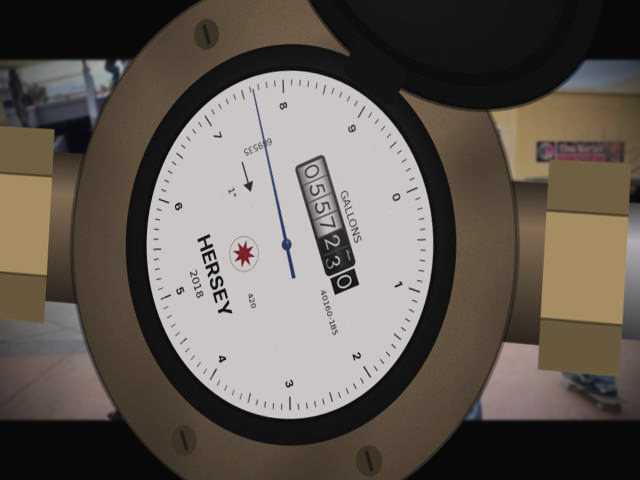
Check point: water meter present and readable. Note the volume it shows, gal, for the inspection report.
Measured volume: 557227.6 gal
